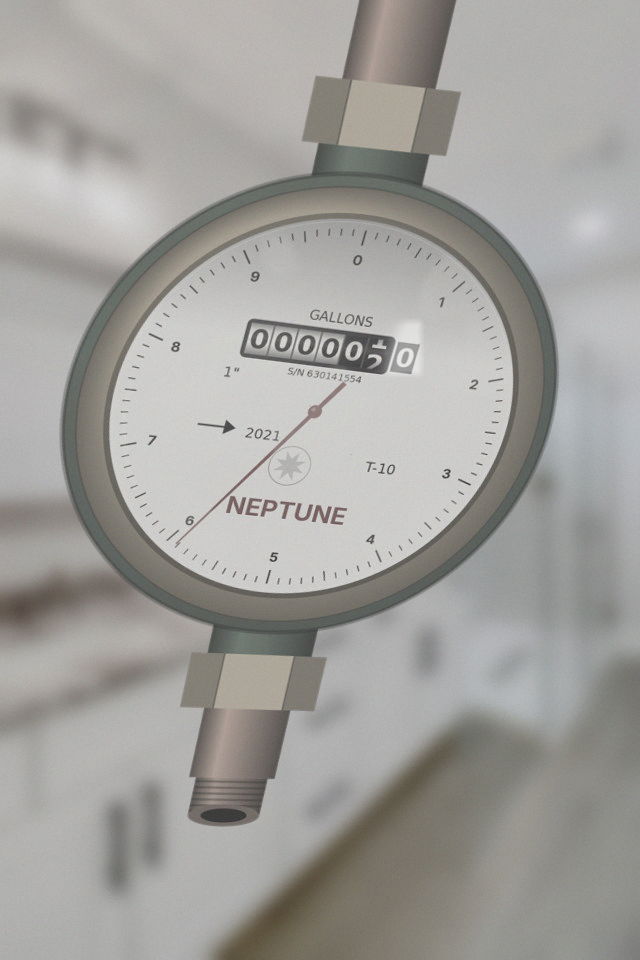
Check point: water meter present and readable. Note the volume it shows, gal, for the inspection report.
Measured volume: 15.9 gal
